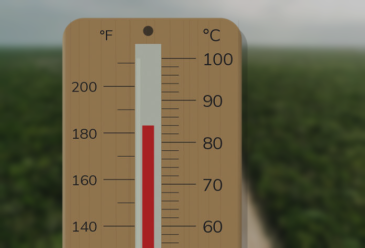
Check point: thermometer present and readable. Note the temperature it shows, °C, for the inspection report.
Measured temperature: 84 °C
